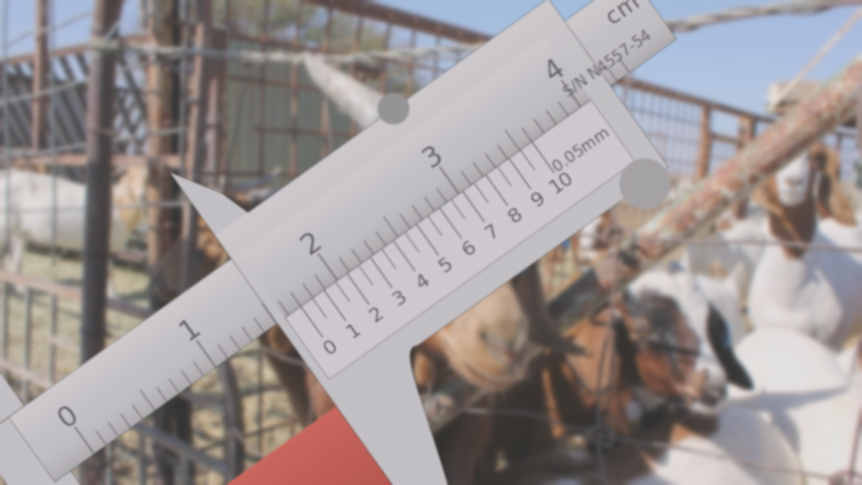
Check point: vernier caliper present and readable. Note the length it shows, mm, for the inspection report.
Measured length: 17.0 mm
